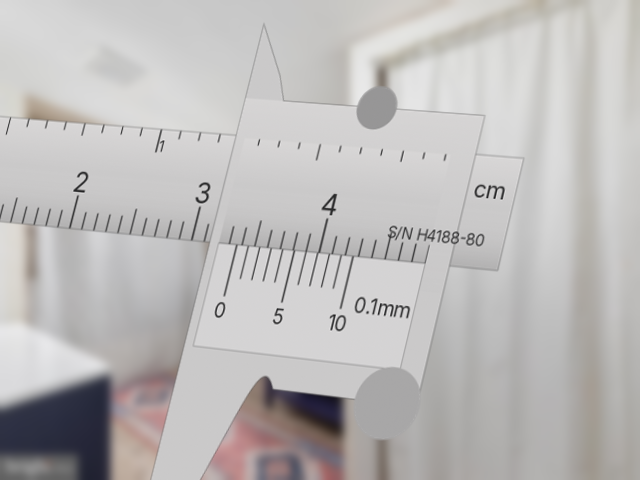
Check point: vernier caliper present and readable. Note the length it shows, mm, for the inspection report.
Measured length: 33.6 mm
